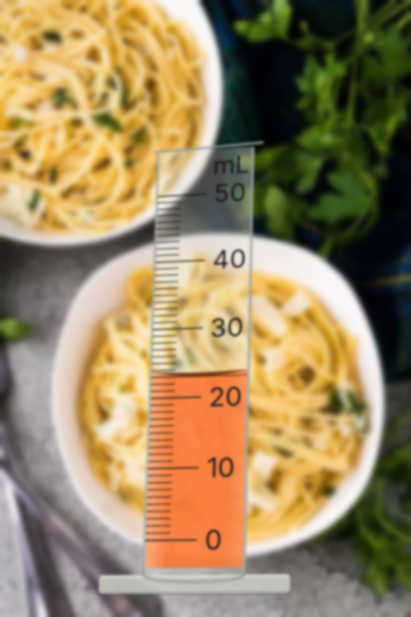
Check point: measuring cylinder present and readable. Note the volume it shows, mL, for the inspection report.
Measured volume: 23 mL
